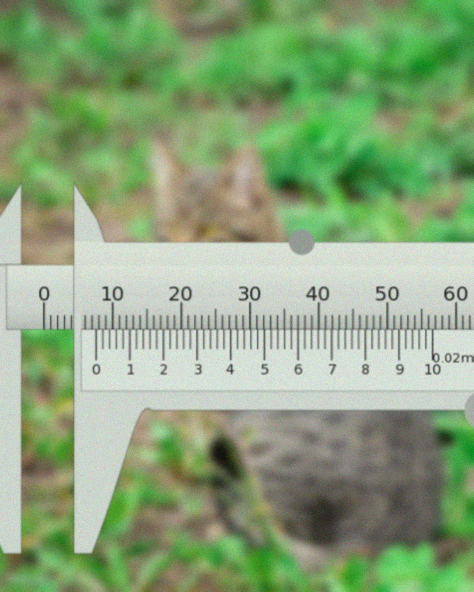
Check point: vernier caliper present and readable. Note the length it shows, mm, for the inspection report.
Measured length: 7.6 mm
